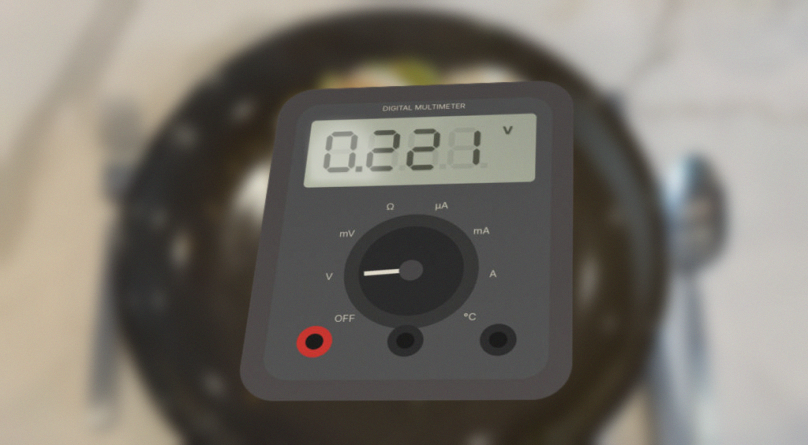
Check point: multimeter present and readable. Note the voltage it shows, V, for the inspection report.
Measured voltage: 0.221 V
